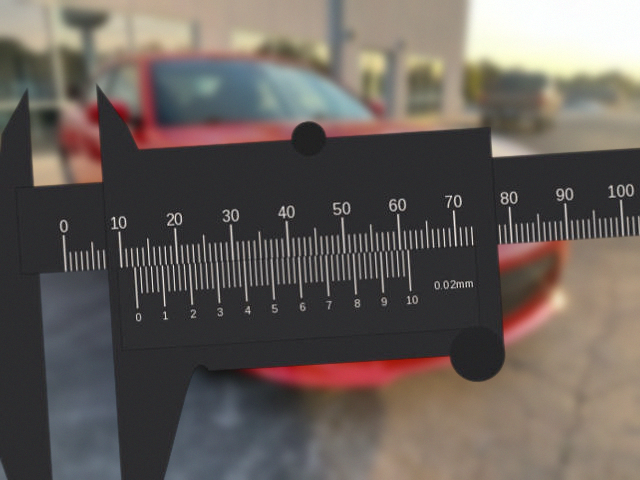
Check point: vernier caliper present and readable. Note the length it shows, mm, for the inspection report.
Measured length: 12.4 mm
